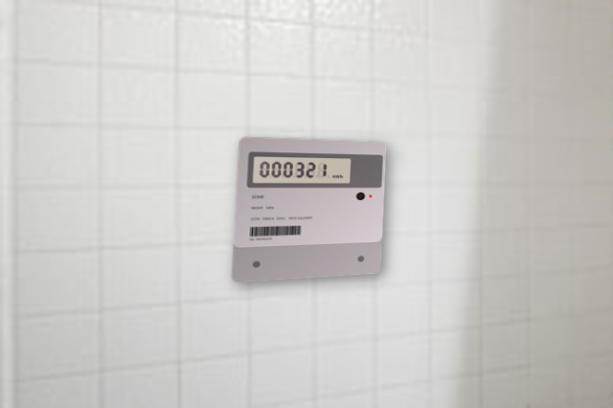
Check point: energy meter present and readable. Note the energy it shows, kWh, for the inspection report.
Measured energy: 321 kWh
